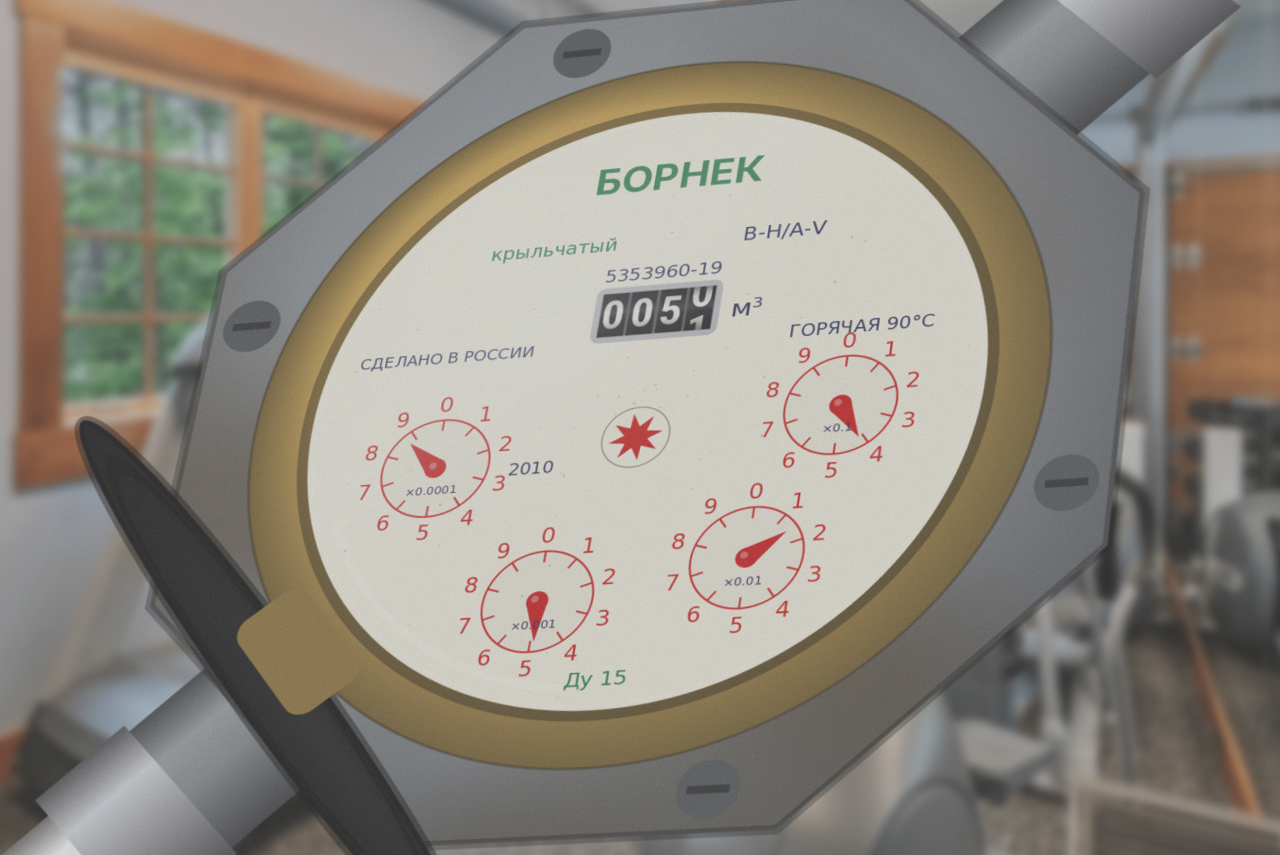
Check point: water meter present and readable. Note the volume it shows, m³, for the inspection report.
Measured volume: 50.4148 m³
